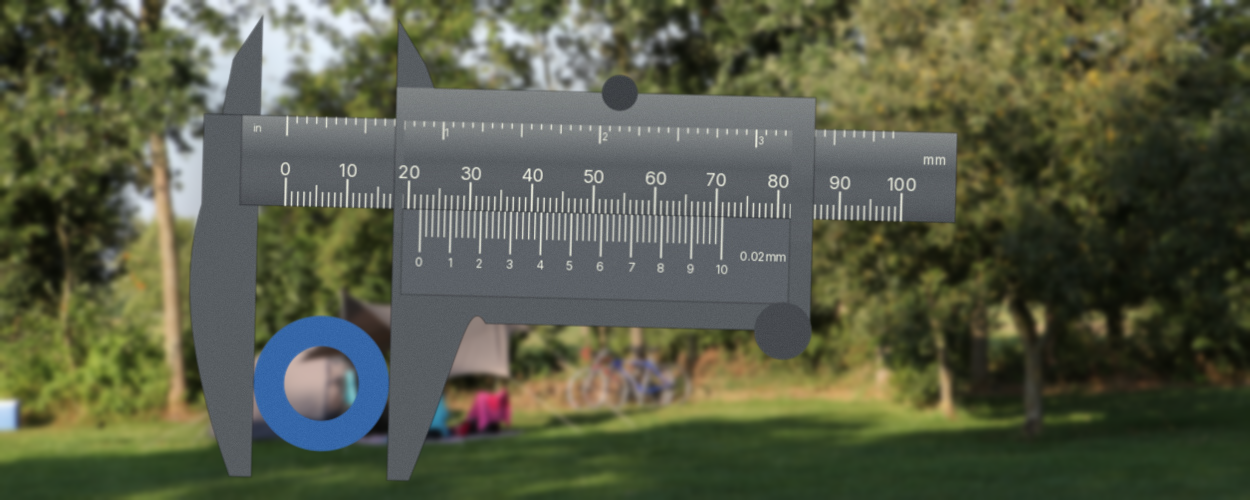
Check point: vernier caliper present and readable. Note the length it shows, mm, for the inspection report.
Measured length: 22.0 mm
